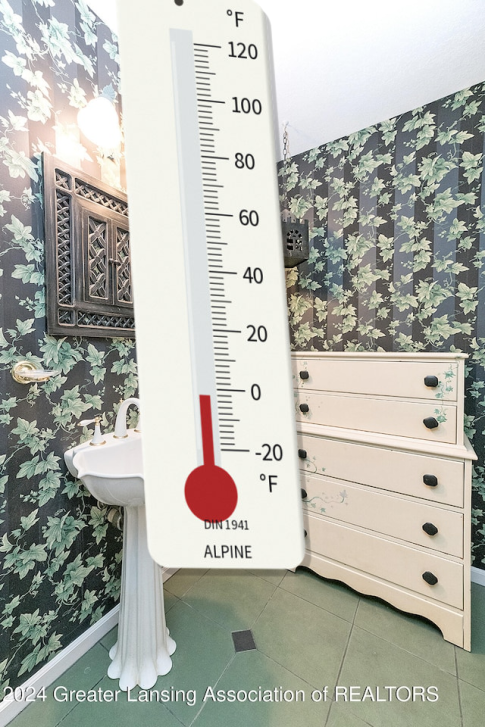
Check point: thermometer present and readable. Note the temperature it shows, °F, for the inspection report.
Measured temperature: -2 °F
